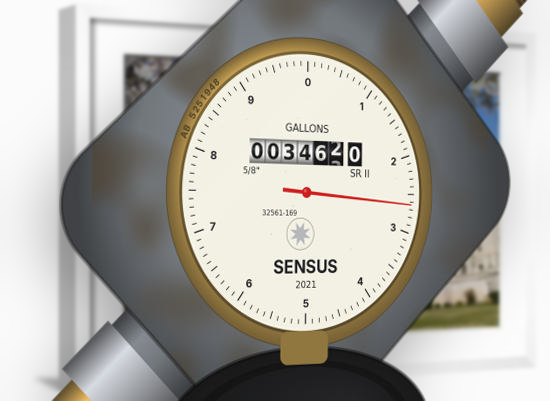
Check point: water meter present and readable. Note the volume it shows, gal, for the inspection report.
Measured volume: 34622.6 gal
